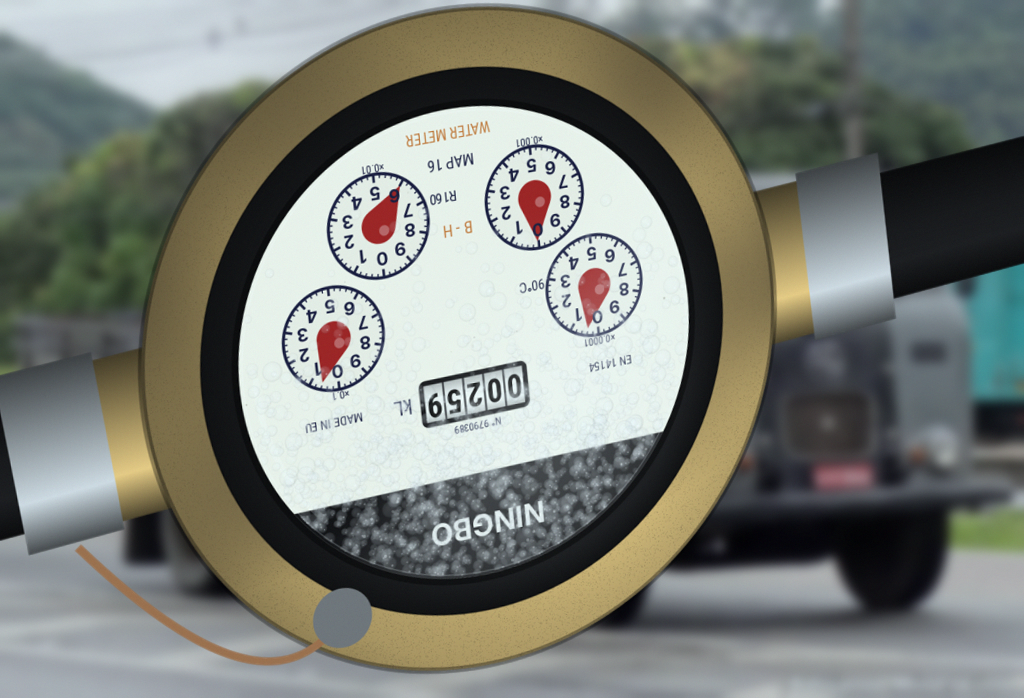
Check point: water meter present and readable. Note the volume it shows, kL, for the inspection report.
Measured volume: 259.0600 kL
